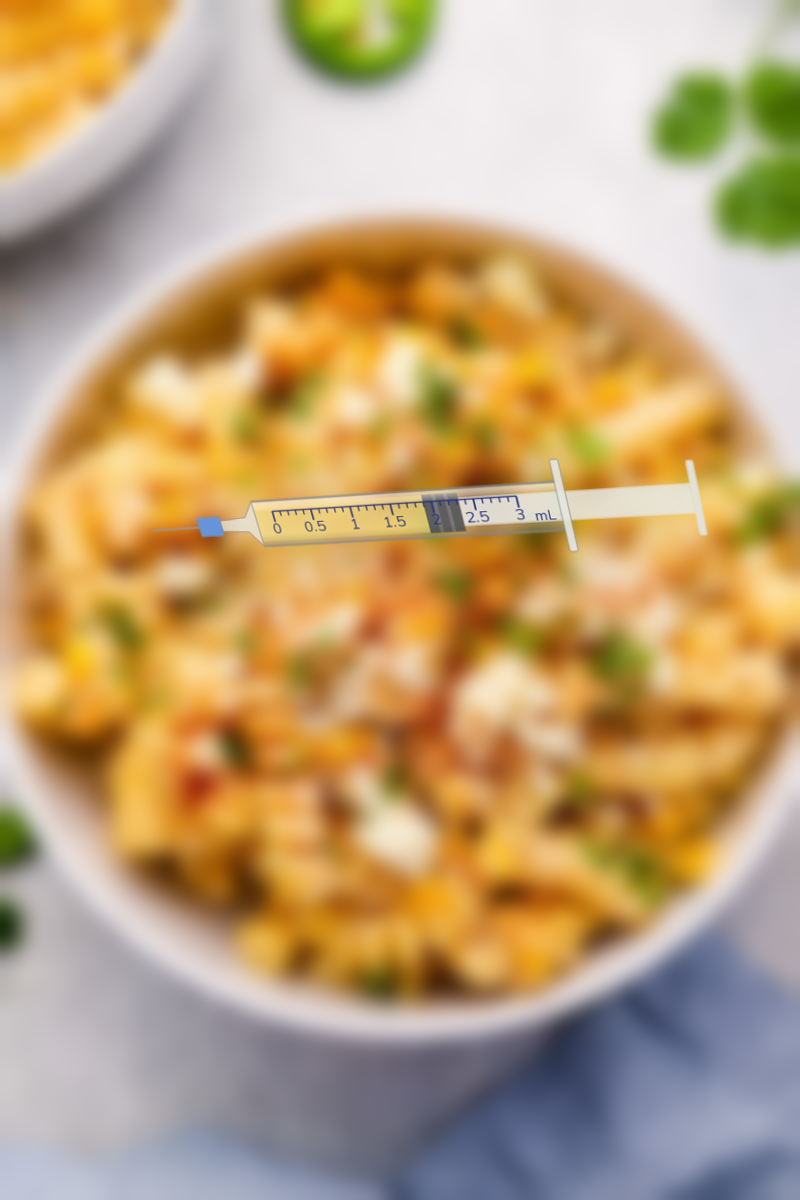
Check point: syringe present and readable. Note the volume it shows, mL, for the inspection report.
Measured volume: 1.9 mL
